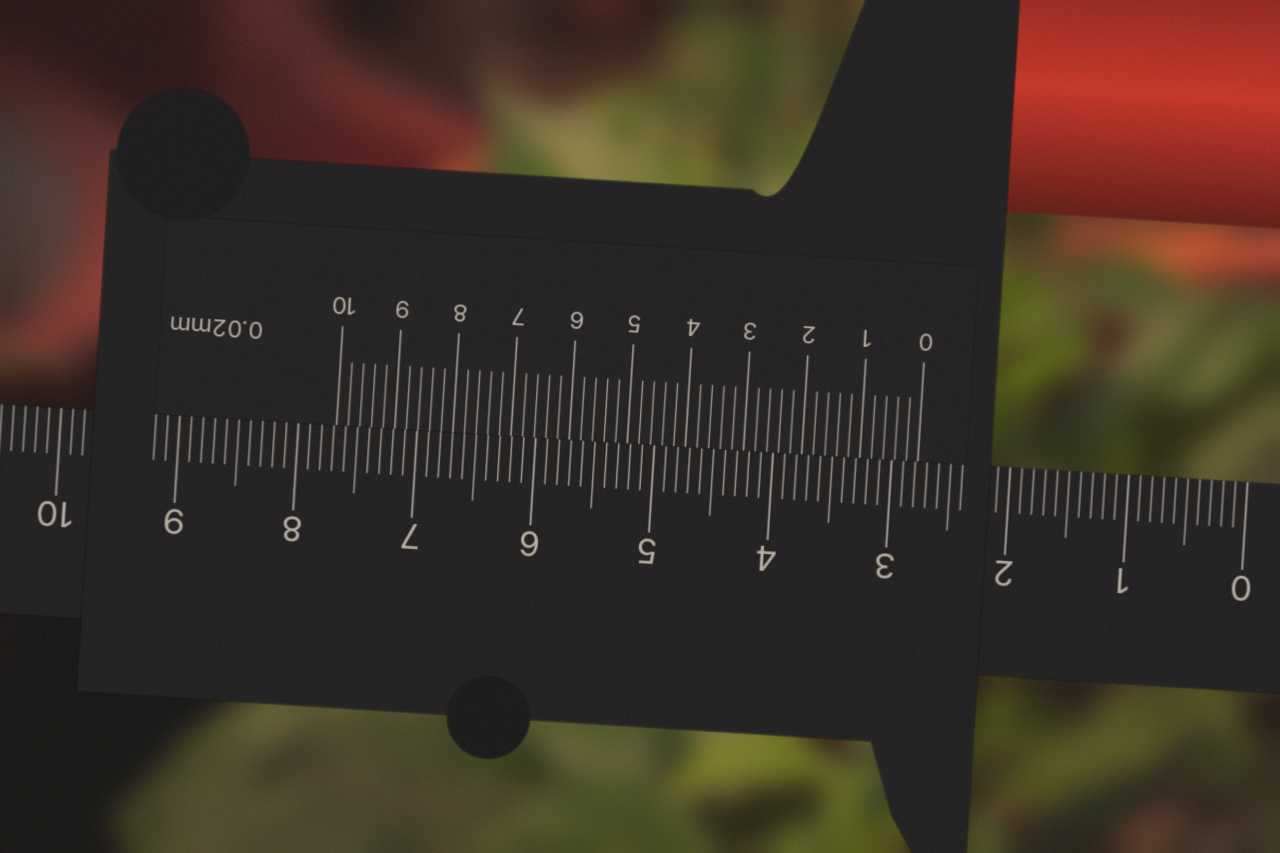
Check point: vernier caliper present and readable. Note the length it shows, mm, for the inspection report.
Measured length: 27.8 mm
